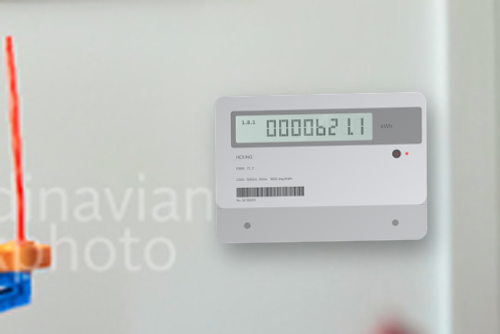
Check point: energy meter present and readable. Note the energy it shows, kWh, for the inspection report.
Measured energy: 621.1 kWh
